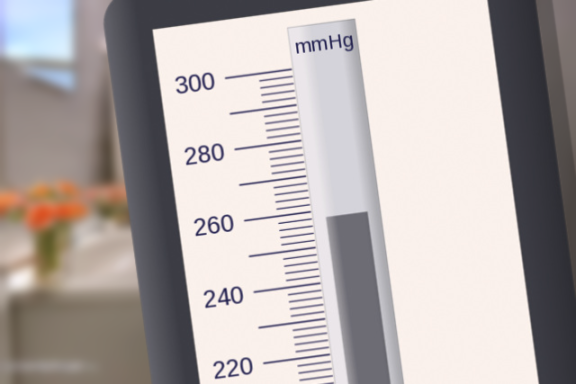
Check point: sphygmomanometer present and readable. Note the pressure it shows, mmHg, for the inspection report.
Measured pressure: 258 mmHg
